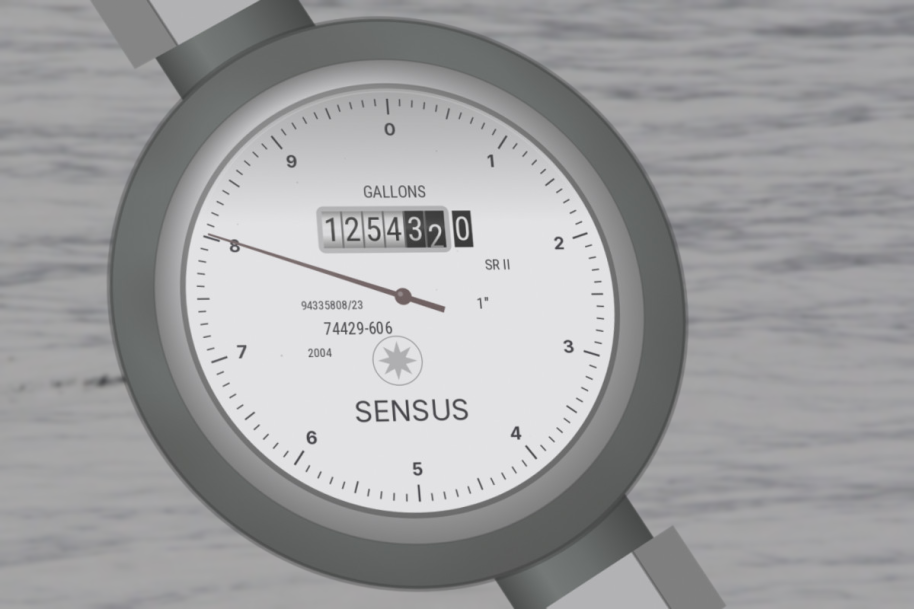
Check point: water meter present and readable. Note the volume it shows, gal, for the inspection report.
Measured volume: 1254318.0 gal
